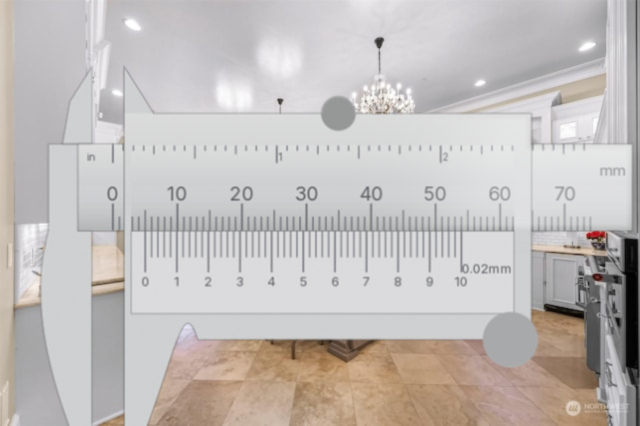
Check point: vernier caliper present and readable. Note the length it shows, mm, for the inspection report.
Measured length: 5.0 mm
